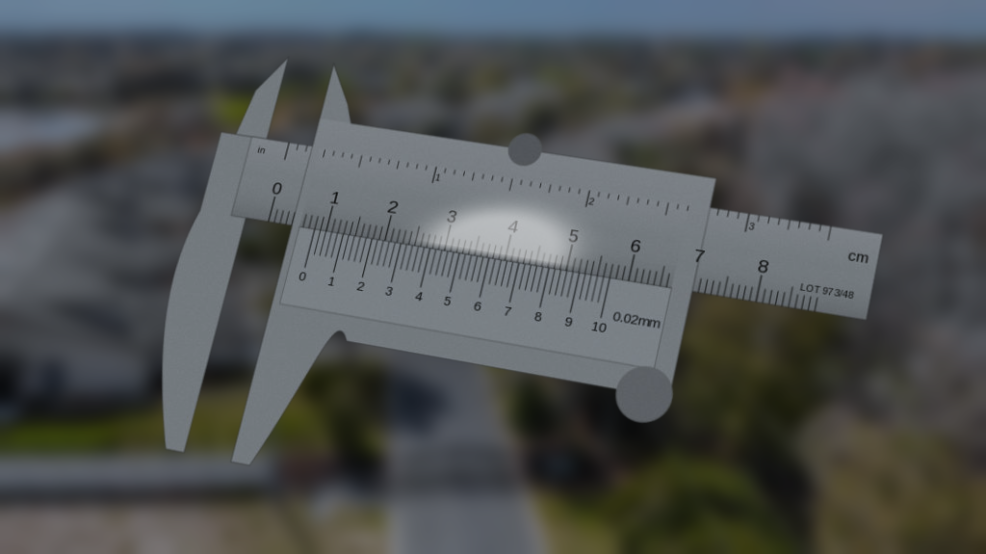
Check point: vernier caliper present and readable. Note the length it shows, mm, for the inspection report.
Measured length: 8.0 mm
